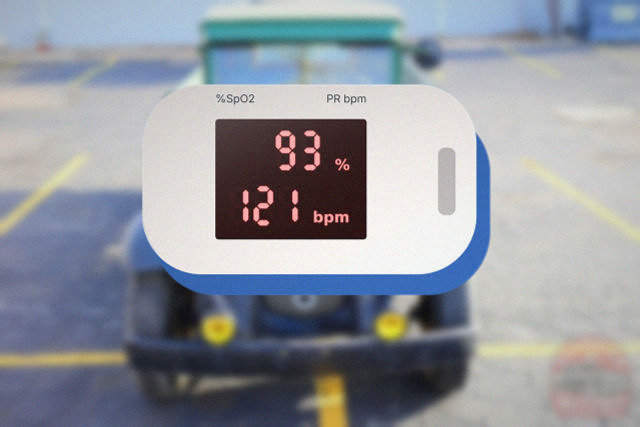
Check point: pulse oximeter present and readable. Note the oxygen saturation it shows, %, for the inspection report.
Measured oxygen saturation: 93 %
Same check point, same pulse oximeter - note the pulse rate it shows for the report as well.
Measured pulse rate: 121 bpm
